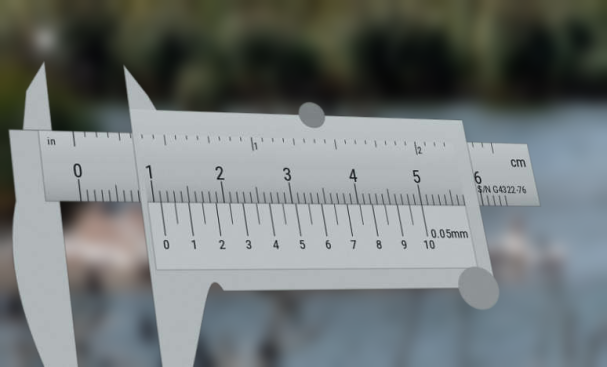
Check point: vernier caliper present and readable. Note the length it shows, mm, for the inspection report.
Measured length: 11.0 mm
